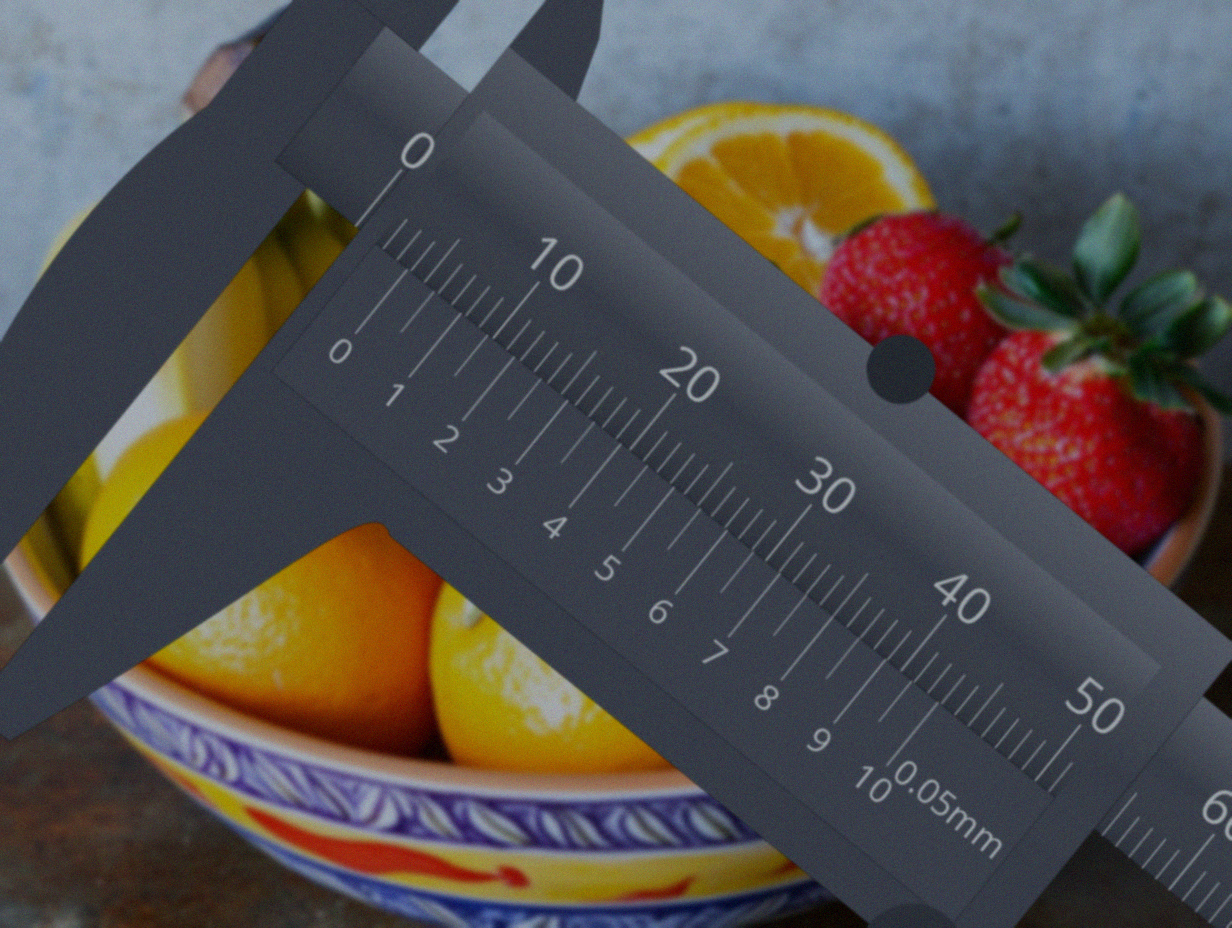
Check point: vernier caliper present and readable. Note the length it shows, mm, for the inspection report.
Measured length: 3.8 mm
